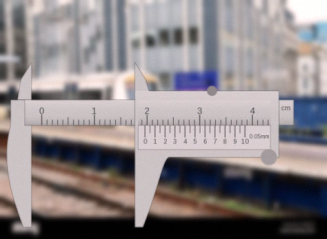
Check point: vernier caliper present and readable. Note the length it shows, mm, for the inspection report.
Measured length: 19.6 mm
